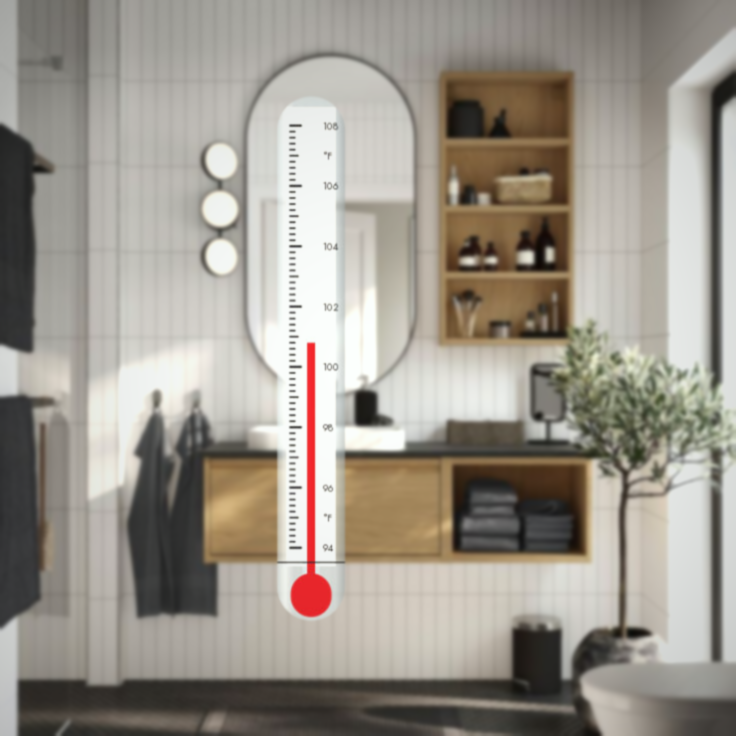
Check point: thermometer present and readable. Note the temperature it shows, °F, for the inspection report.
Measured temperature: 100.8 °F
